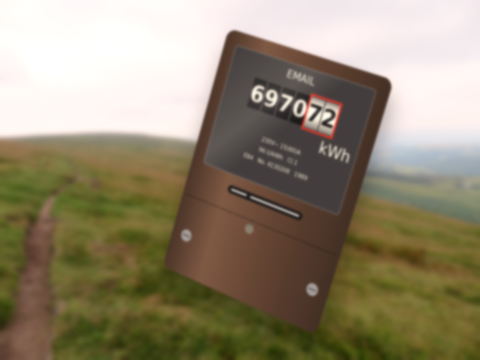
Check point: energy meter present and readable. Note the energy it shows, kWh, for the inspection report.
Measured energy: 6970.72 kWh
